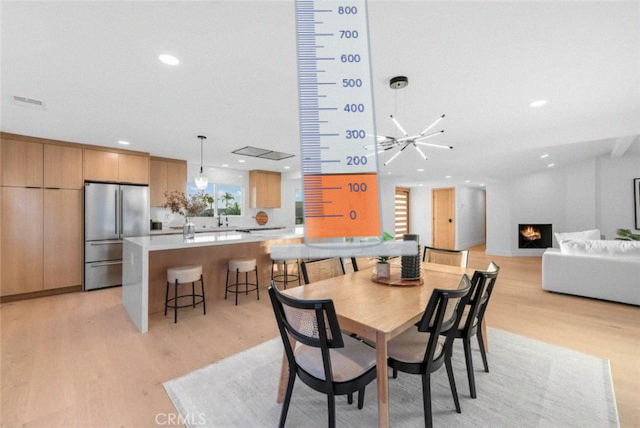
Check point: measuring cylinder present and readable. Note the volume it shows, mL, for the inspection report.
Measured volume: 150 mL
